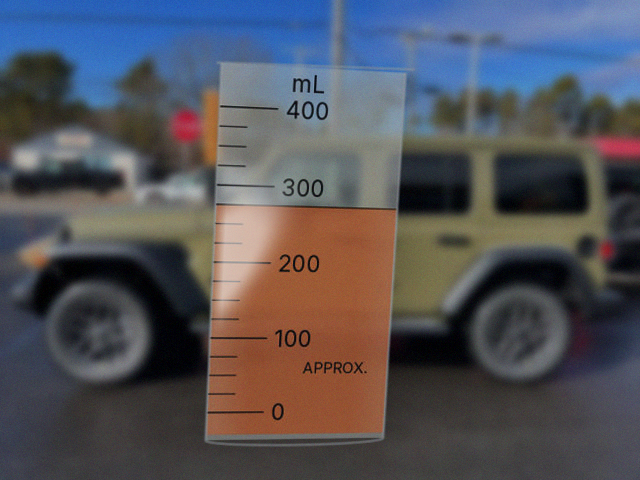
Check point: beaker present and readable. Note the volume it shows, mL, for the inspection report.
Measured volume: 275 mL
